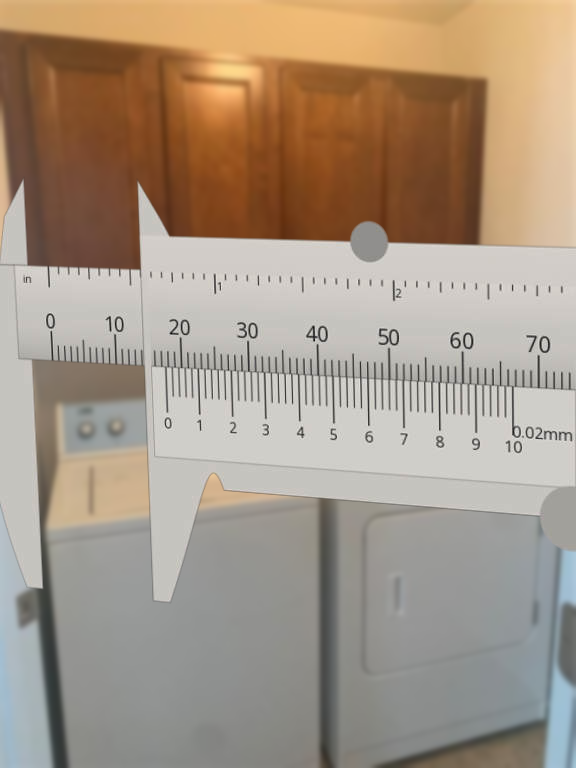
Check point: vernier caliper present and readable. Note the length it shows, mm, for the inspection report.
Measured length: 17.6 mm
